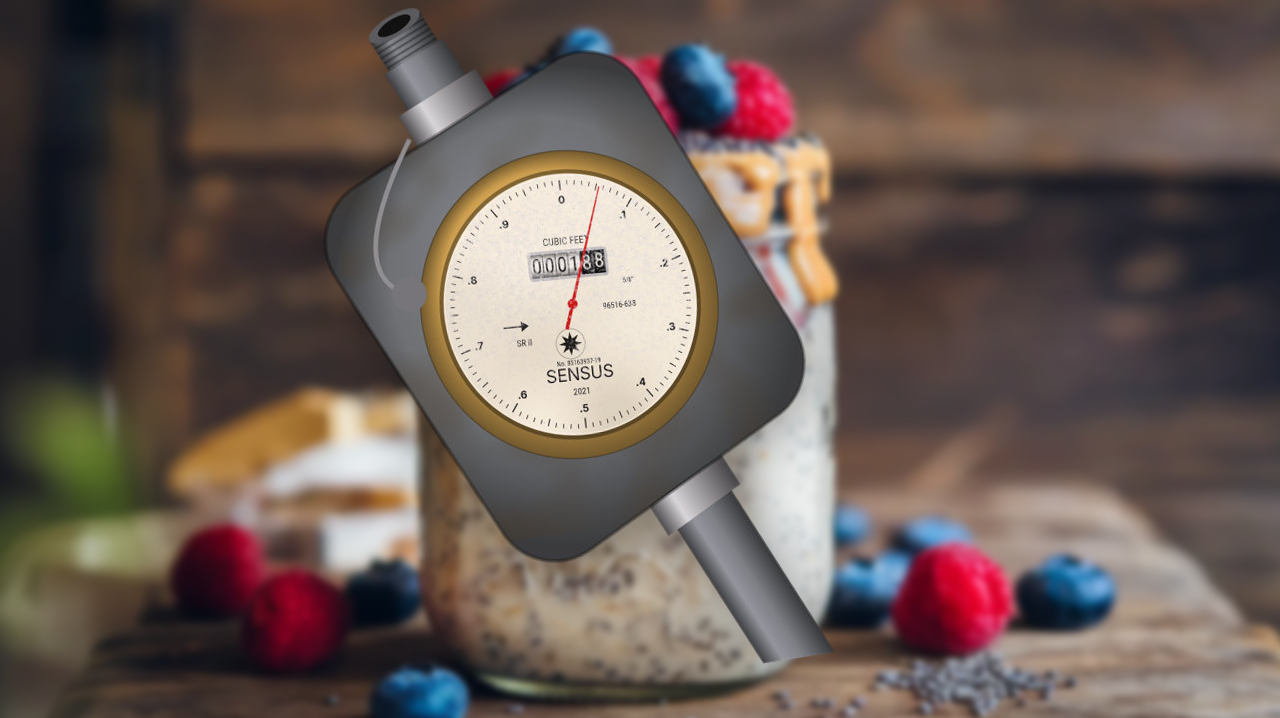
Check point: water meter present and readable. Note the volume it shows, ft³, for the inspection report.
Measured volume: 188.05 ft³
